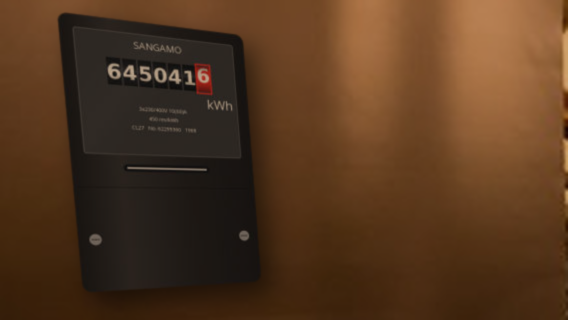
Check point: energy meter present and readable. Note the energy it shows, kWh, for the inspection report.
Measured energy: 645041.6 kWh
